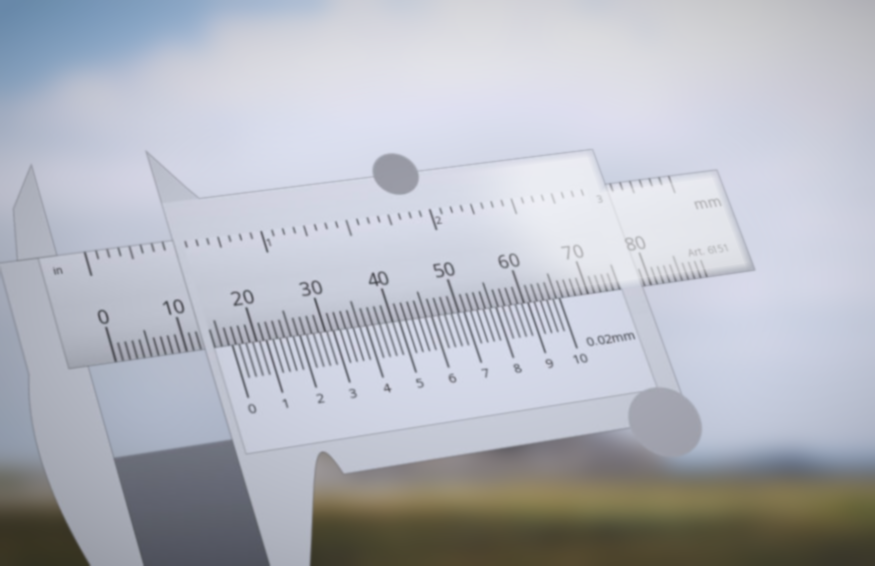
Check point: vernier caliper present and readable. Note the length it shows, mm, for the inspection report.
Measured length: 16.5 mm
